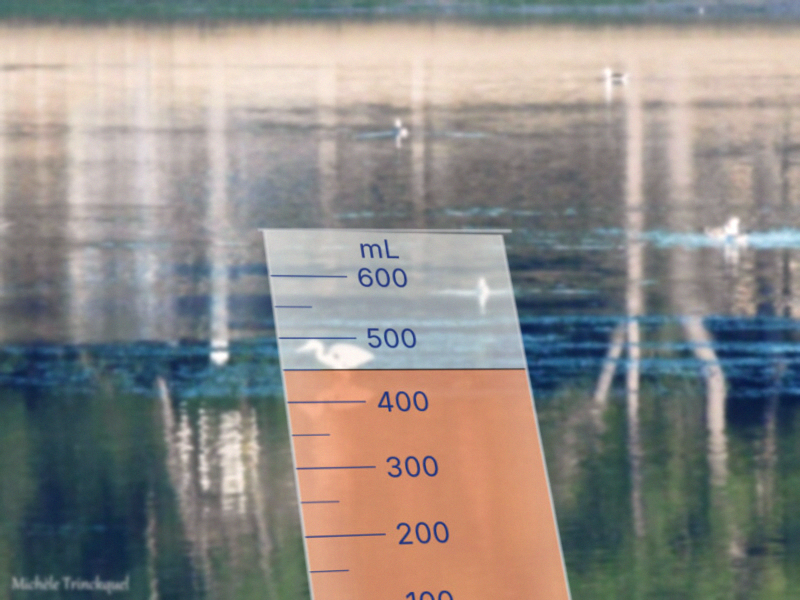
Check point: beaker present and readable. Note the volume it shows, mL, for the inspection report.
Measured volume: 450 mL
